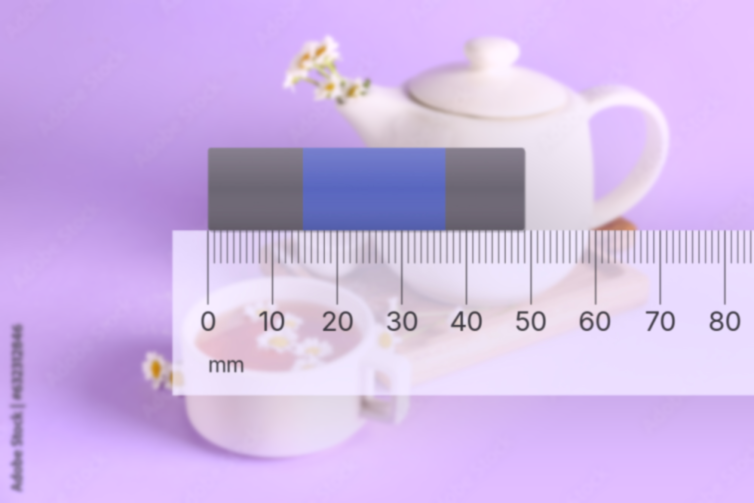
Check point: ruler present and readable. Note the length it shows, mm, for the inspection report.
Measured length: 49 mm
